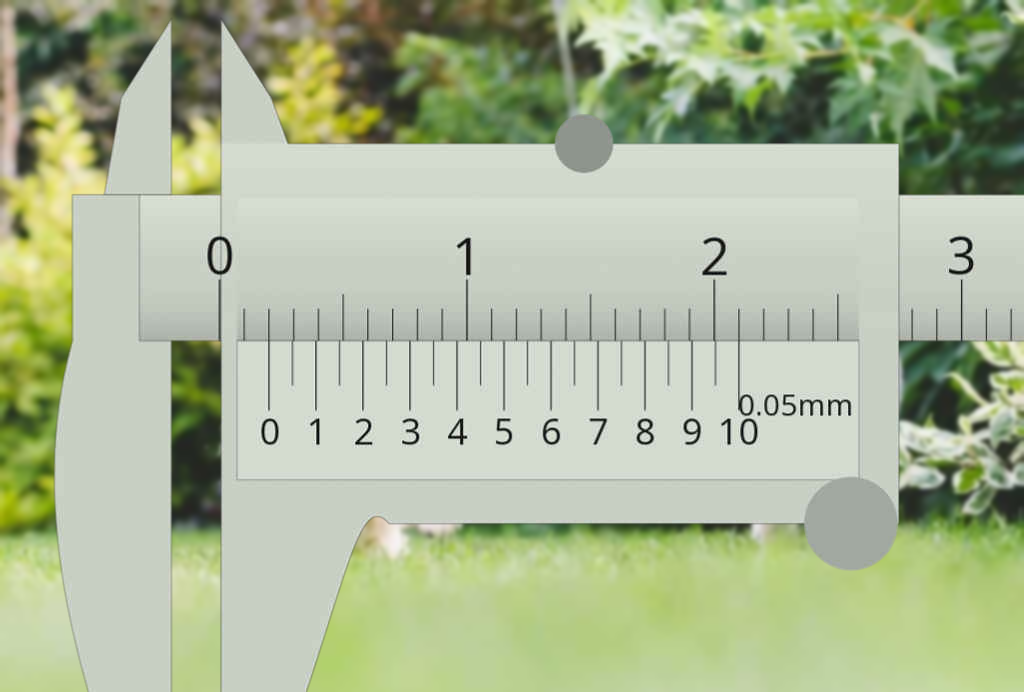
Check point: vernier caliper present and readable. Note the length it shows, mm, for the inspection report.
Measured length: 2.00 mm
